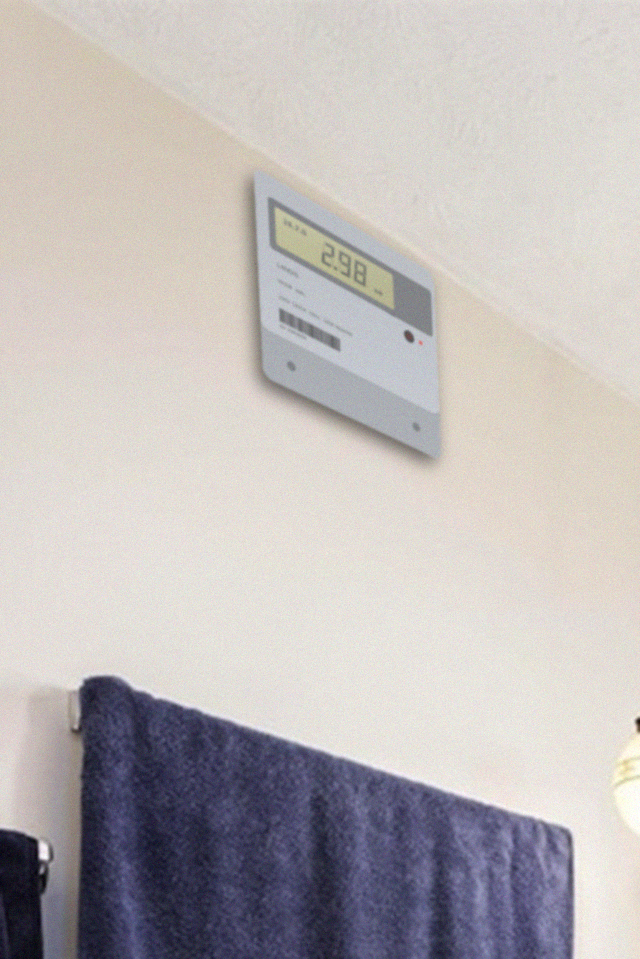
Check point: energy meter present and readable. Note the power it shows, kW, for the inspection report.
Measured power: 2.98 kW
